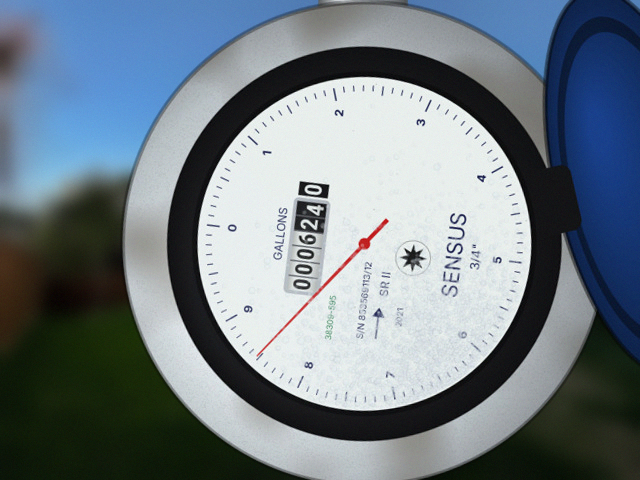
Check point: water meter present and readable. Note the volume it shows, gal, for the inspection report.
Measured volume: 6238.5 gal
